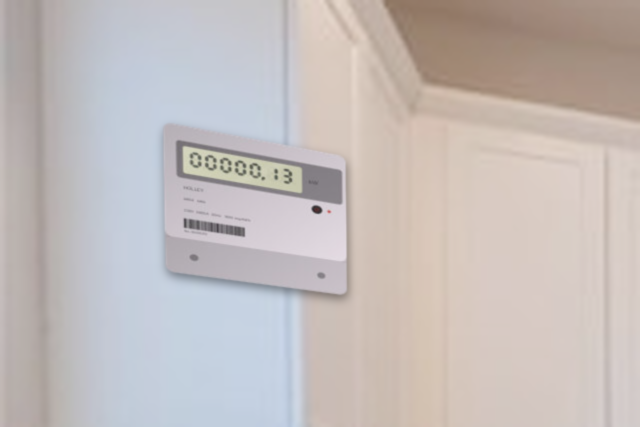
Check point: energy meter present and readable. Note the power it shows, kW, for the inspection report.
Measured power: 0.13 kW
